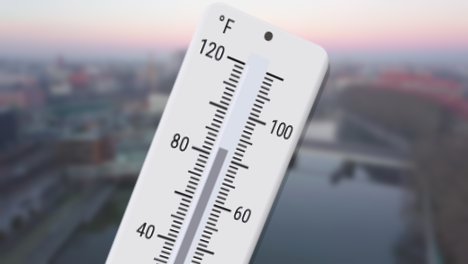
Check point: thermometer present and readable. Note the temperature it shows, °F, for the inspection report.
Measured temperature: 84 °F
